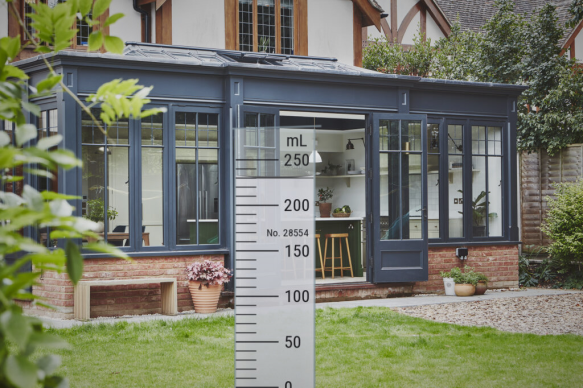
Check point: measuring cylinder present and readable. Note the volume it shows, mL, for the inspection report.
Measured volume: 230 mL
